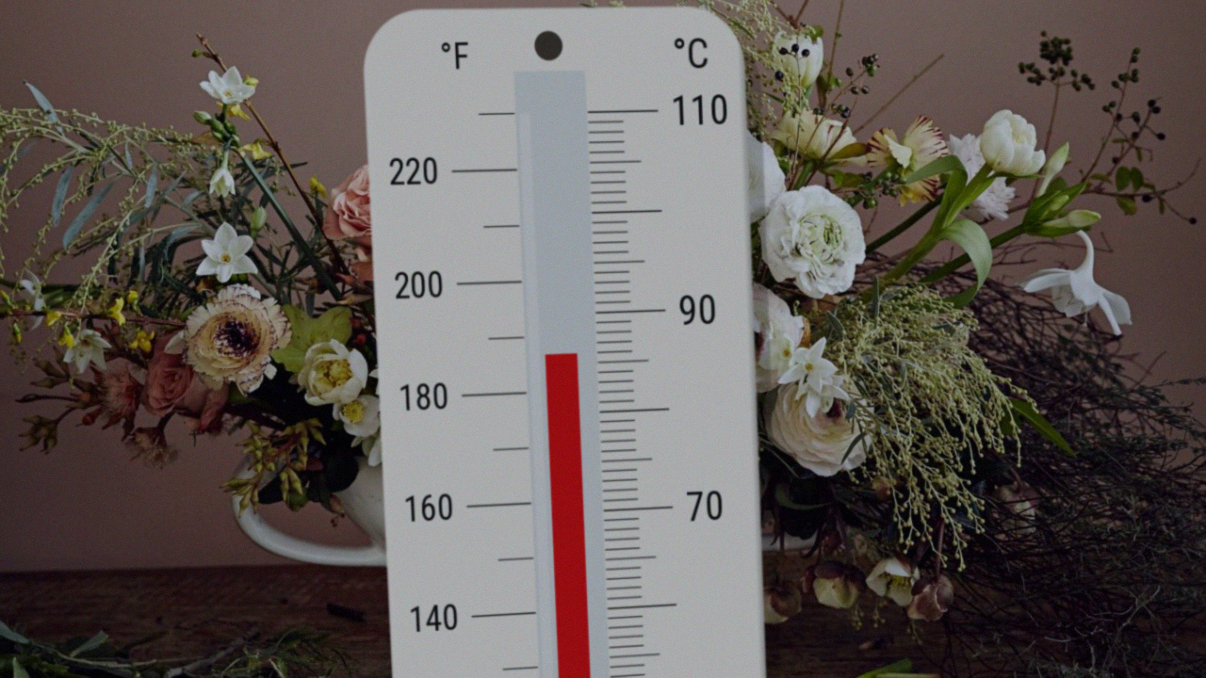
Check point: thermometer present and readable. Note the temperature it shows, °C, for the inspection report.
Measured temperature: 86 °C
